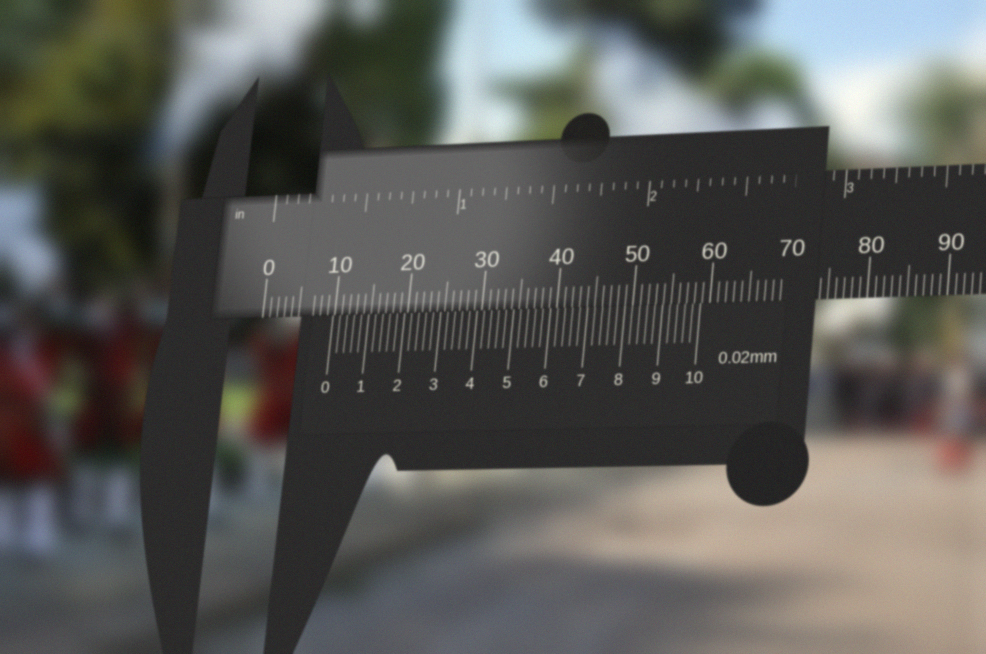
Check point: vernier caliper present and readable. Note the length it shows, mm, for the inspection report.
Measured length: 9.8 mm
